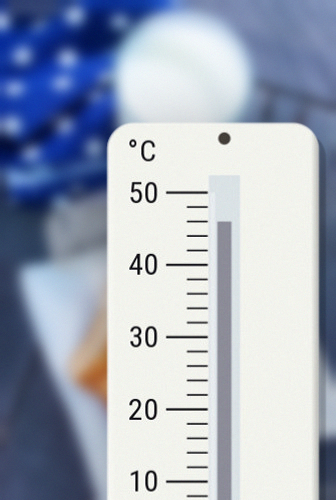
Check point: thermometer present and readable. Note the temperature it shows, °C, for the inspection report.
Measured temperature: 46 °C
